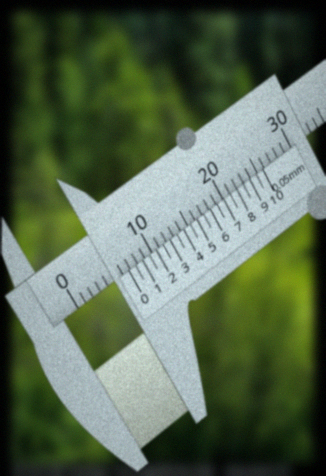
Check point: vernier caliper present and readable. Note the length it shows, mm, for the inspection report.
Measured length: 6.8 mm
